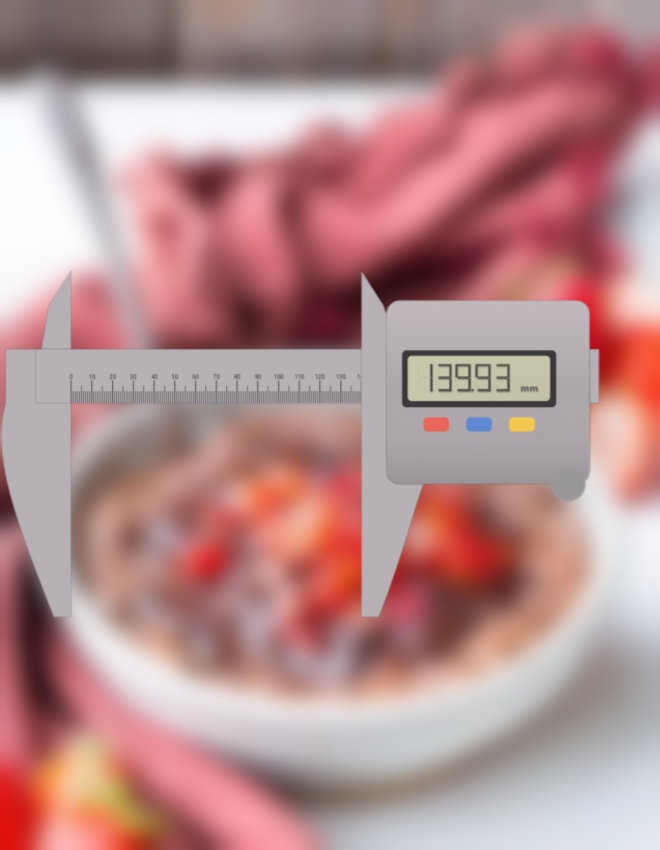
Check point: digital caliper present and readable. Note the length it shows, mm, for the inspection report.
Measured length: 139.93 mm
